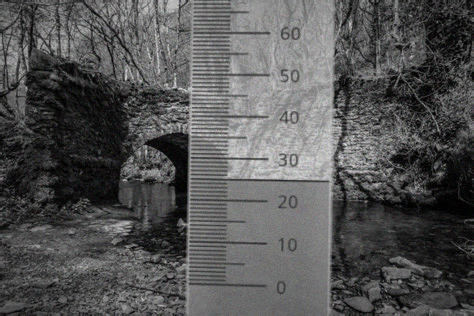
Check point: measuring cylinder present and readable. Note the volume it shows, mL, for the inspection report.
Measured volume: 25 mL
